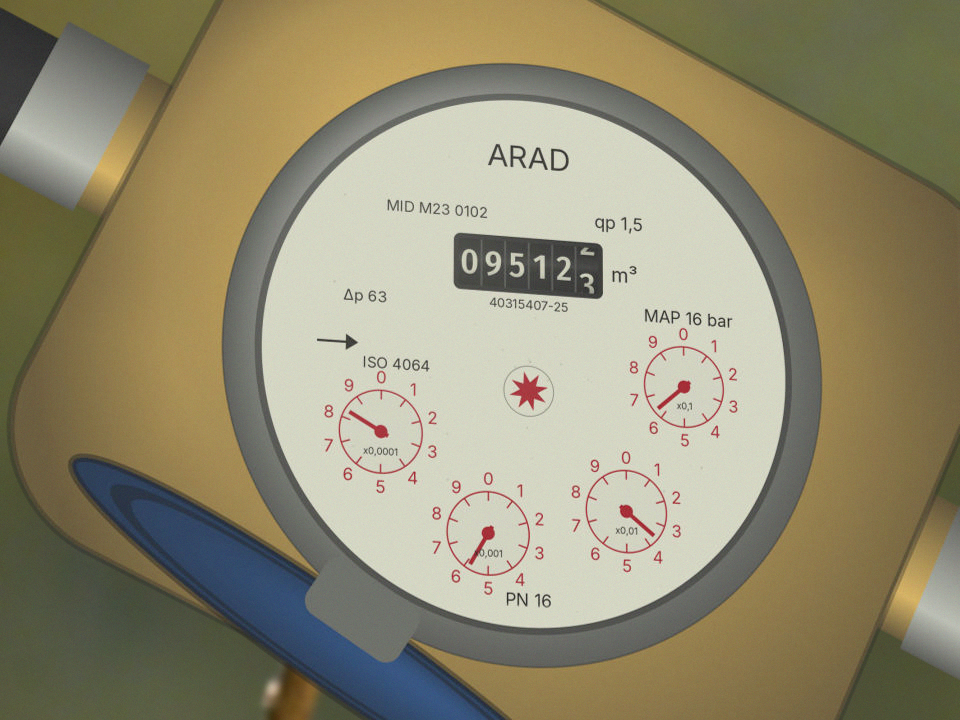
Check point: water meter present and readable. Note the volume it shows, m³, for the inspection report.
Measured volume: 95122.6358 m³
